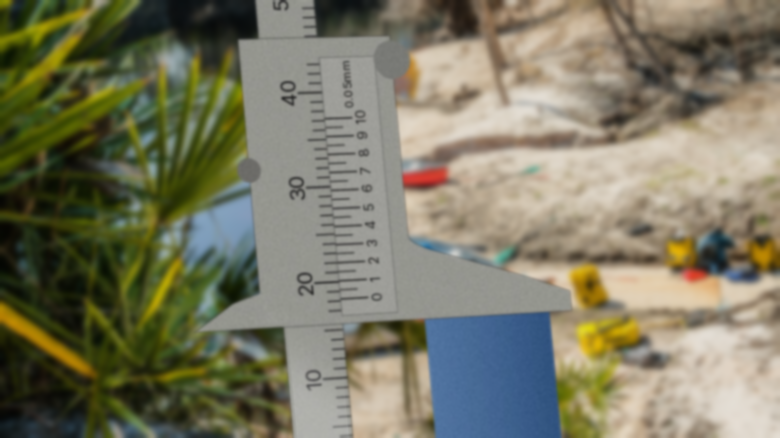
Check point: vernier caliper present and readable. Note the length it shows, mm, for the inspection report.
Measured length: 18.2 mm
